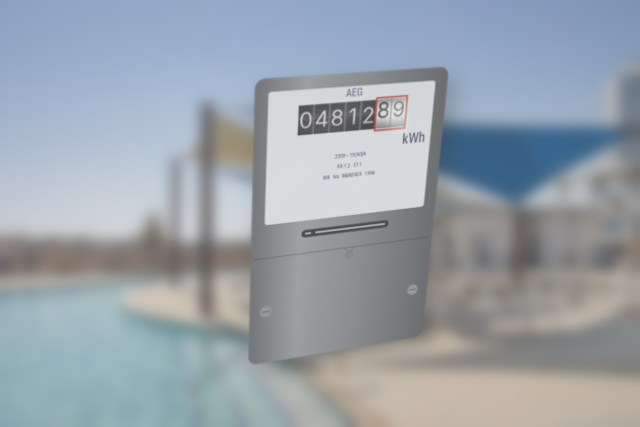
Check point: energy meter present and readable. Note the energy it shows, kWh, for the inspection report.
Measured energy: 4812.89 kWh
